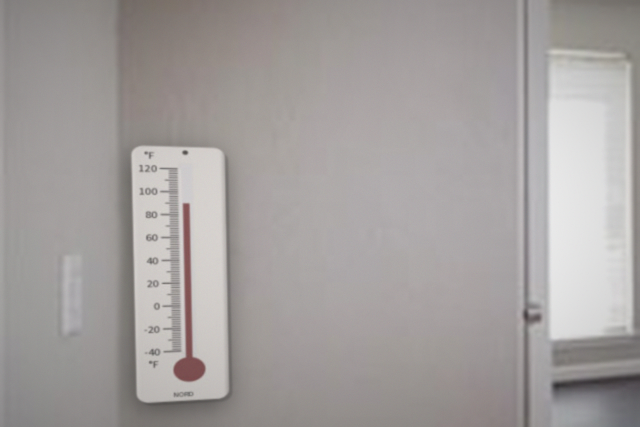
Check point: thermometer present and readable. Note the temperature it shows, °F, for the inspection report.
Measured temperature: 90 °F
